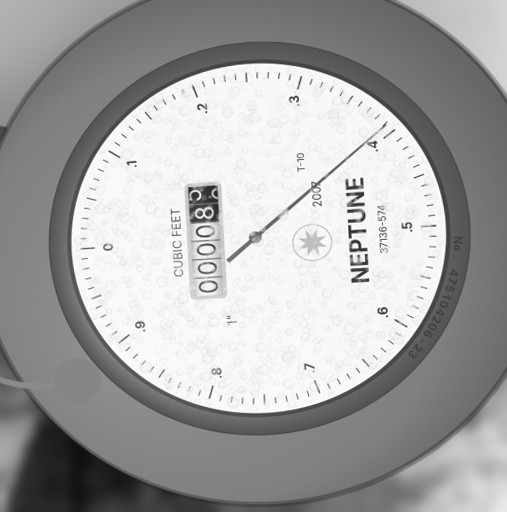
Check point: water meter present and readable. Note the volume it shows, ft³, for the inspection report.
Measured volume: 85.39 ft³
